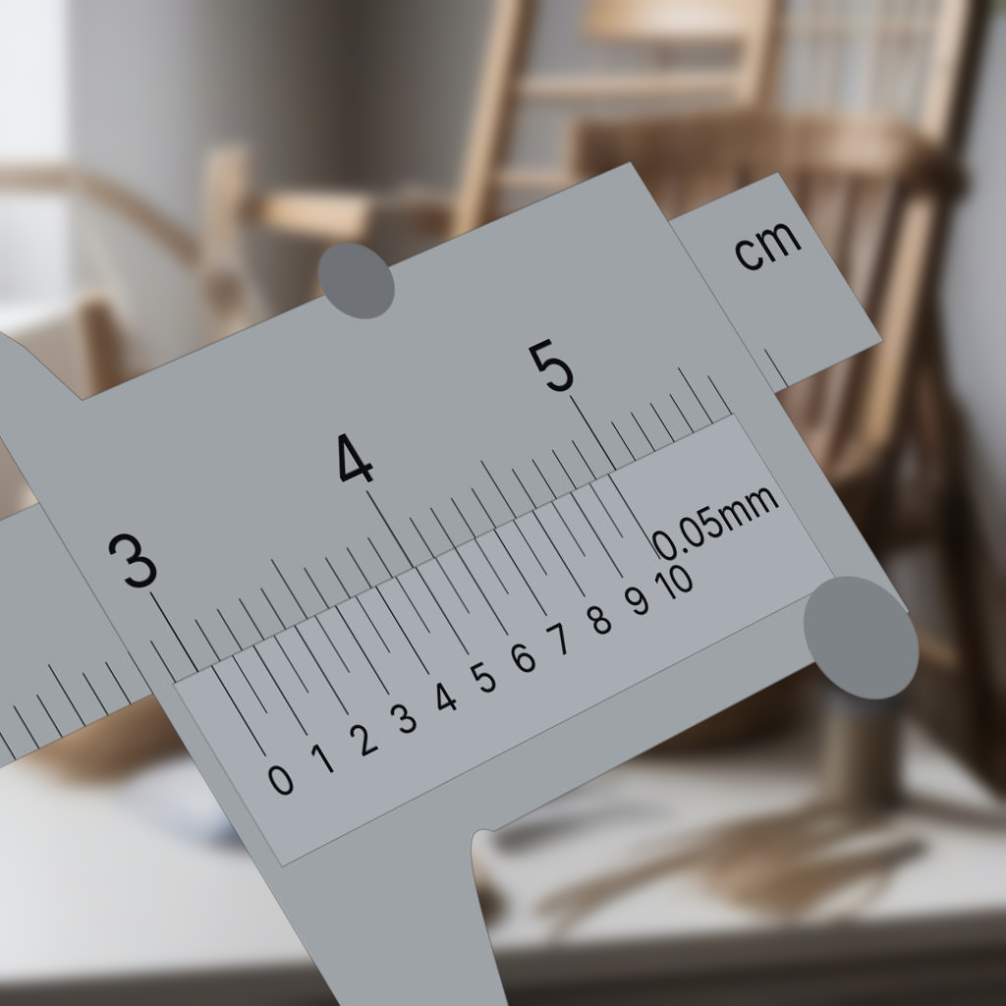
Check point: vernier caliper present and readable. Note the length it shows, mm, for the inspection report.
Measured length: 30.60 mm
